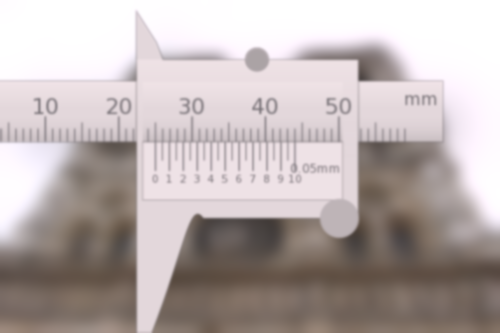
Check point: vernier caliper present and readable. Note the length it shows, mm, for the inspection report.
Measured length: 25.0 mm
